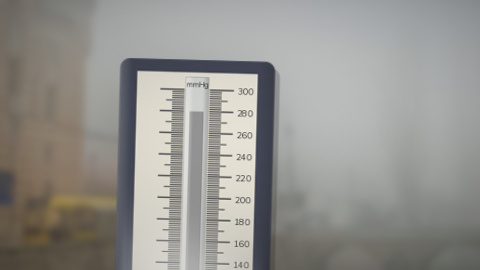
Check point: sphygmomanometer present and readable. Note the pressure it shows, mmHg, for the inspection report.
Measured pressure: 280 mmHg
